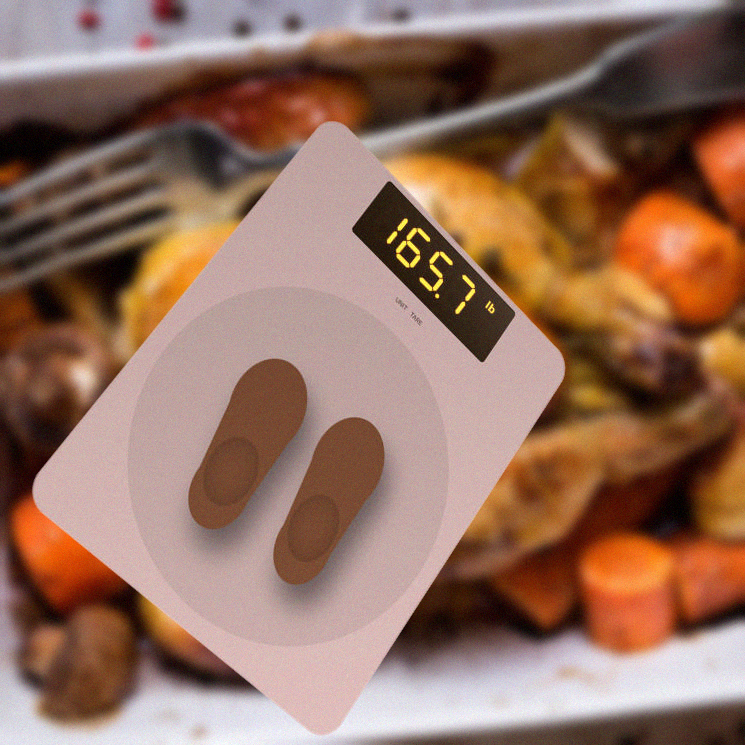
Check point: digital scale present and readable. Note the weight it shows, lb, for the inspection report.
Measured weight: 165.7 lb
